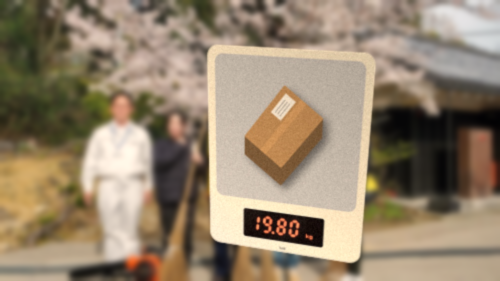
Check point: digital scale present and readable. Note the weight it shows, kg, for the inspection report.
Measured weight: 19.80 kg
